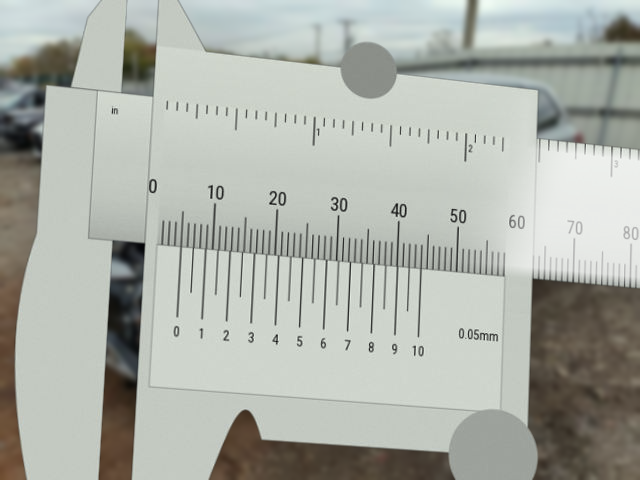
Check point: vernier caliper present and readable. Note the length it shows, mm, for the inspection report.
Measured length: 5.0 mm
